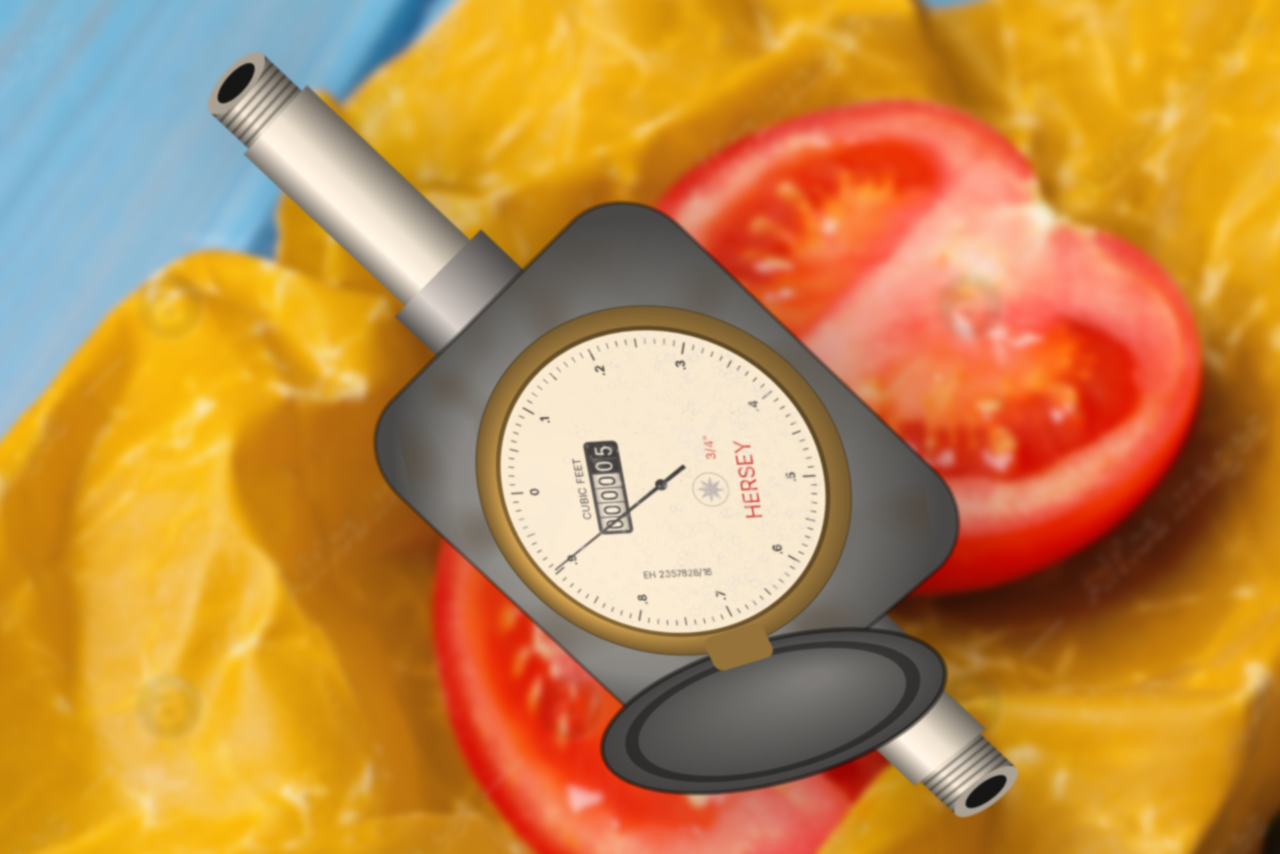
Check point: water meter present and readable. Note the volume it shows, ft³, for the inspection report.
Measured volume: 4.90 ft³
